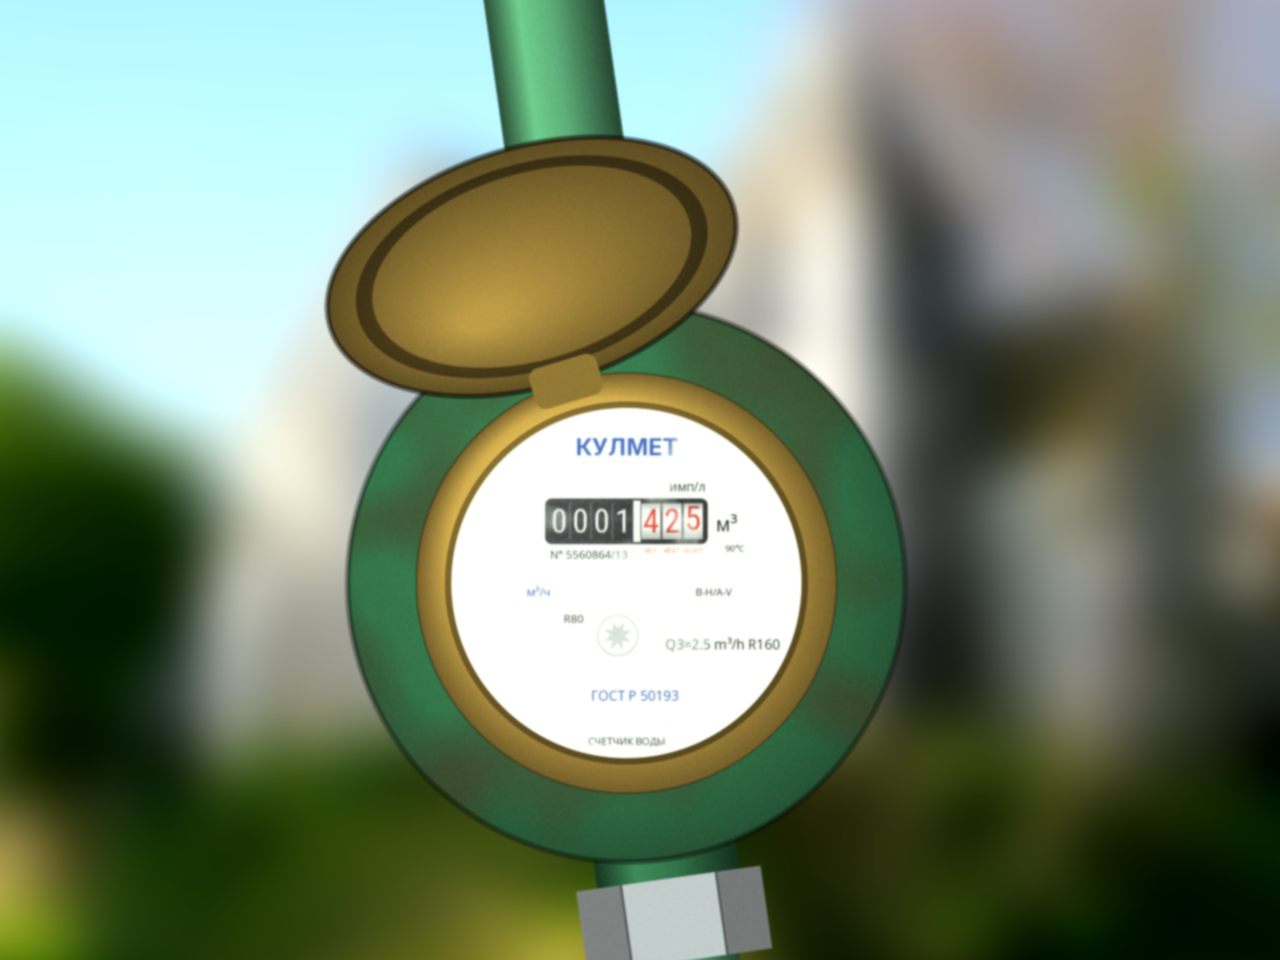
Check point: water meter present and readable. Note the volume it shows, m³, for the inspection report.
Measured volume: 1.425 m³
